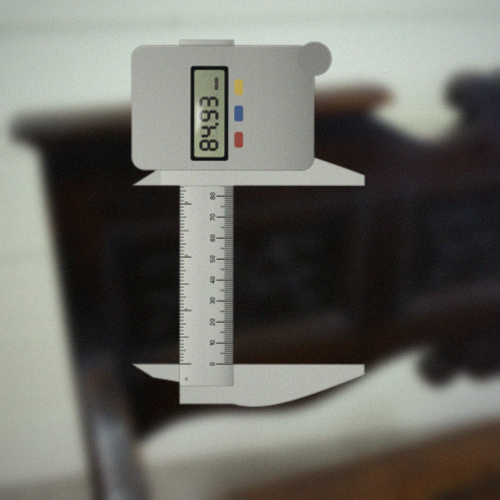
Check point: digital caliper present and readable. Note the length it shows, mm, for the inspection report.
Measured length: 84.93 mm
